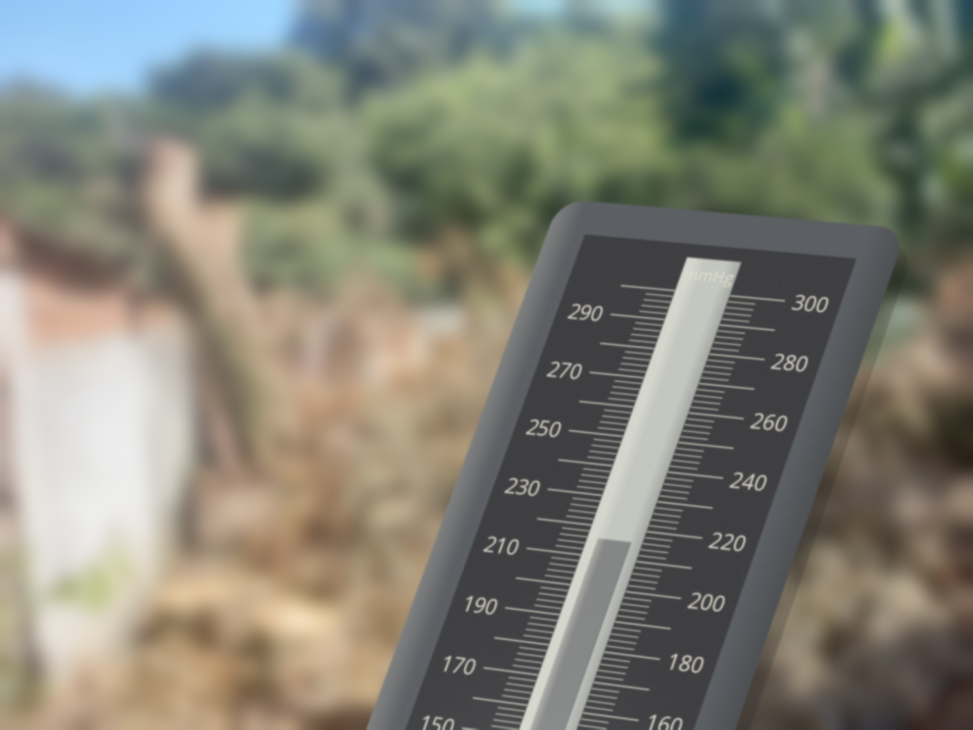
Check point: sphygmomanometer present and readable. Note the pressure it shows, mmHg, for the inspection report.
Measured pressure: 216 mmHg
